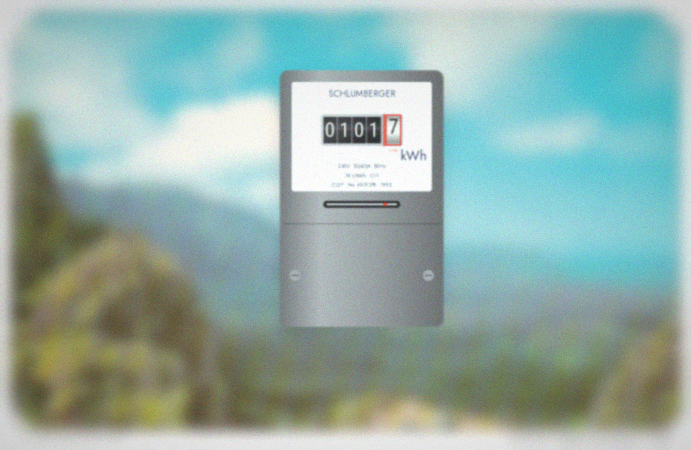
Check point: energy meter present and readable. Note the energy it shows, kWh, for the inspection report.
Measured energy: 101.7 kWh
